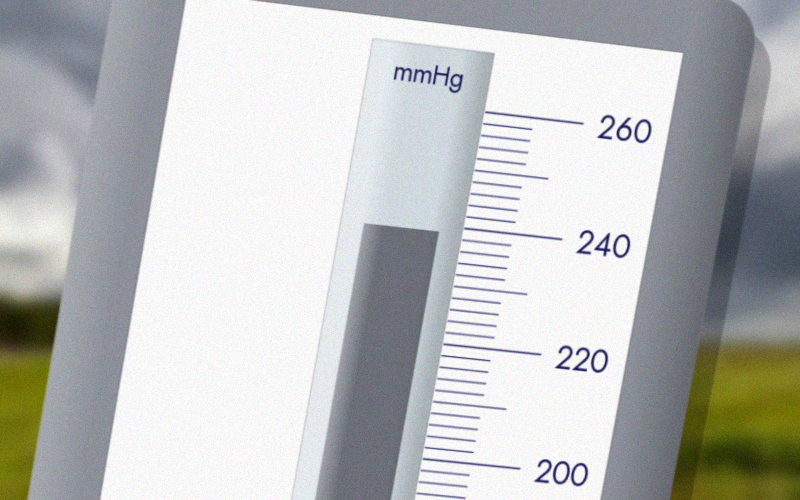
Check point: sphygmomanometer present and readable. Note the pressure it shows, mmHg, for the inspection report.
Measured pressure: 239 mmHg
